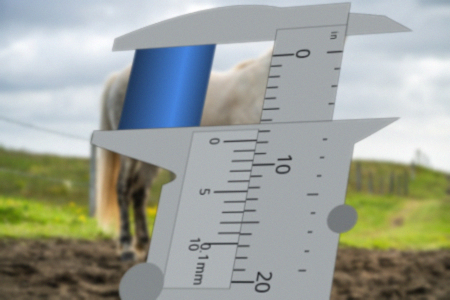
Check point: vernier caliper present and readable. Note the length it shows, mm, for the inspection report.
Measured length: 7.8 mm
